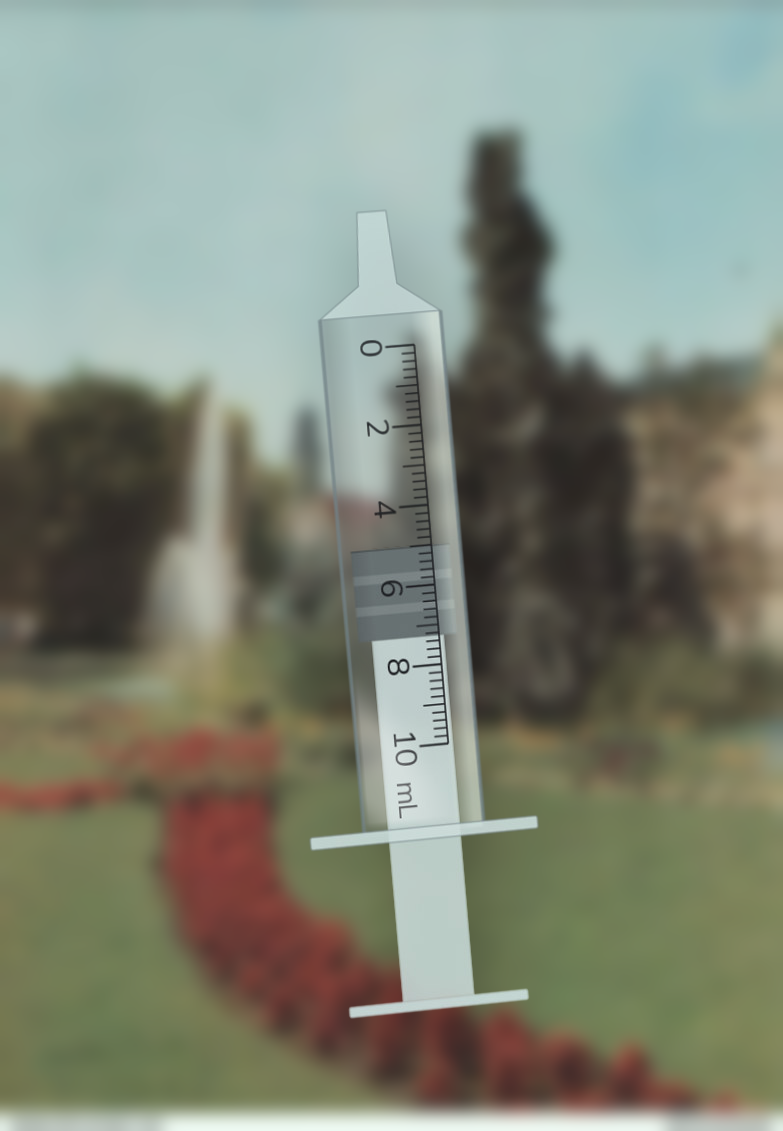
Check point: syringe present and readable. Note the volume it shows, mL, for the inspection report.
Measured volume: 5 mL
